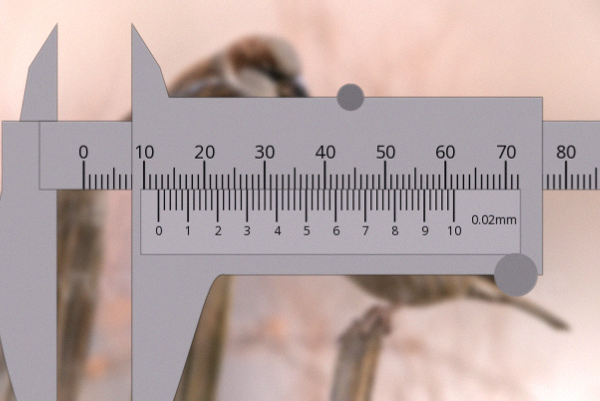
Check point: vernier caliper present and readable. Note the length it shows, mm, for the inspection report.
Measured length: 12.4 mm
